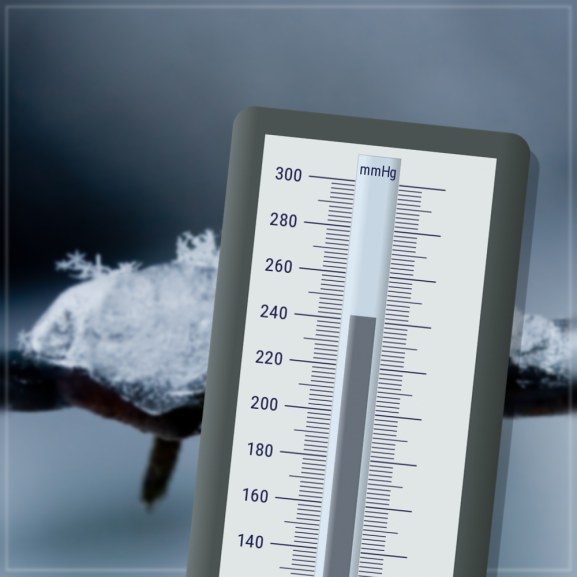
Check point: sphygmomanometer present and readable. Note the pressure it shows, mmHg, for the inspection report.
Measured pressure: 242 mmHg
